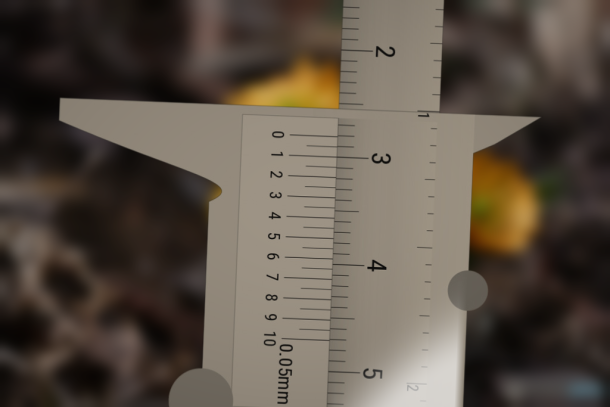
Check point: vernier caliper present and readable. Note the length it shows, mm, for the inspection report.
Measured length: 28.1 mm
